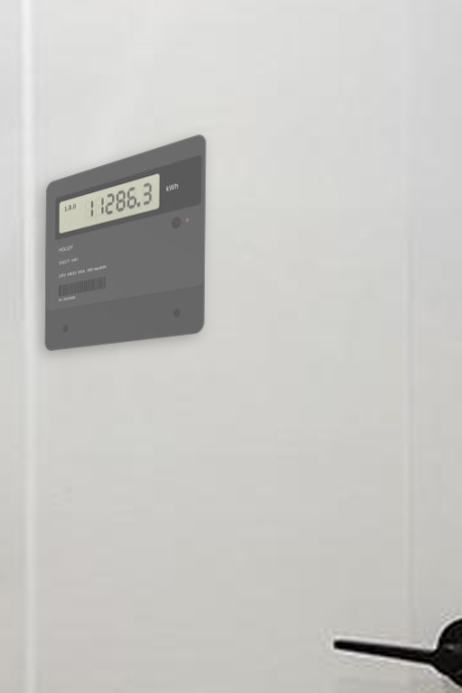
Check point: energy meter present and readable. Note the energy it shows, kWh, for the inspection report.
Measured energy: 11286.3 kWh
